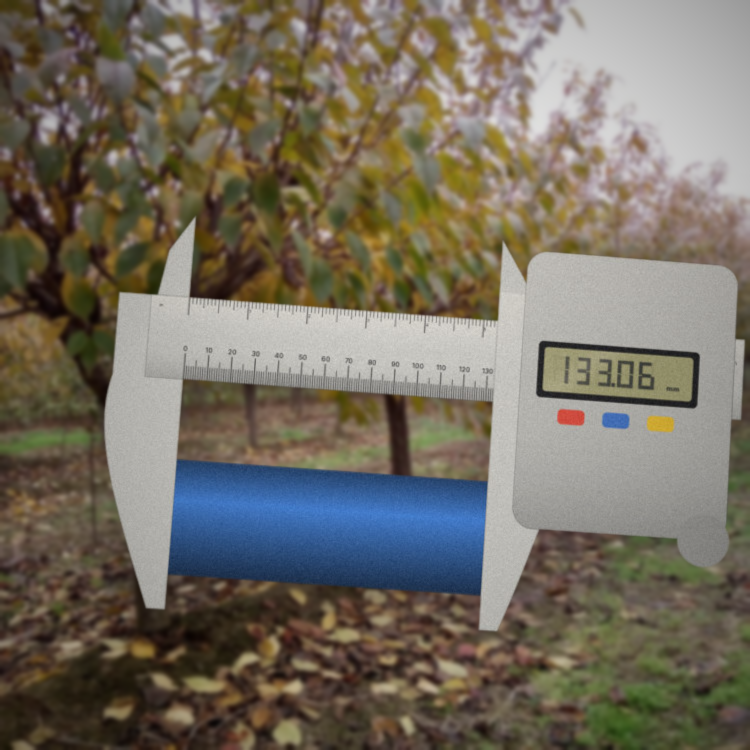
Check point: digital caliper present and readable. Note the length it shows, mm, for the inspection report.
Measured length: 133.06 mm
